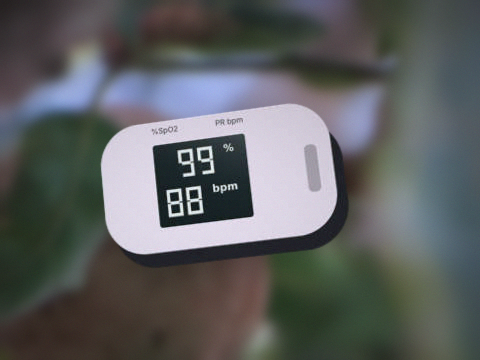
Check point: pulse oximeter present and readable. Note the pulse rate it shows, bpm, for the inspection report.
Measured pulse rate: 88 bpm
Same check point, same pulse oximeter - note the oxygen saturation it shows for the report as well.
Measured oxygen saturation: 99 %
